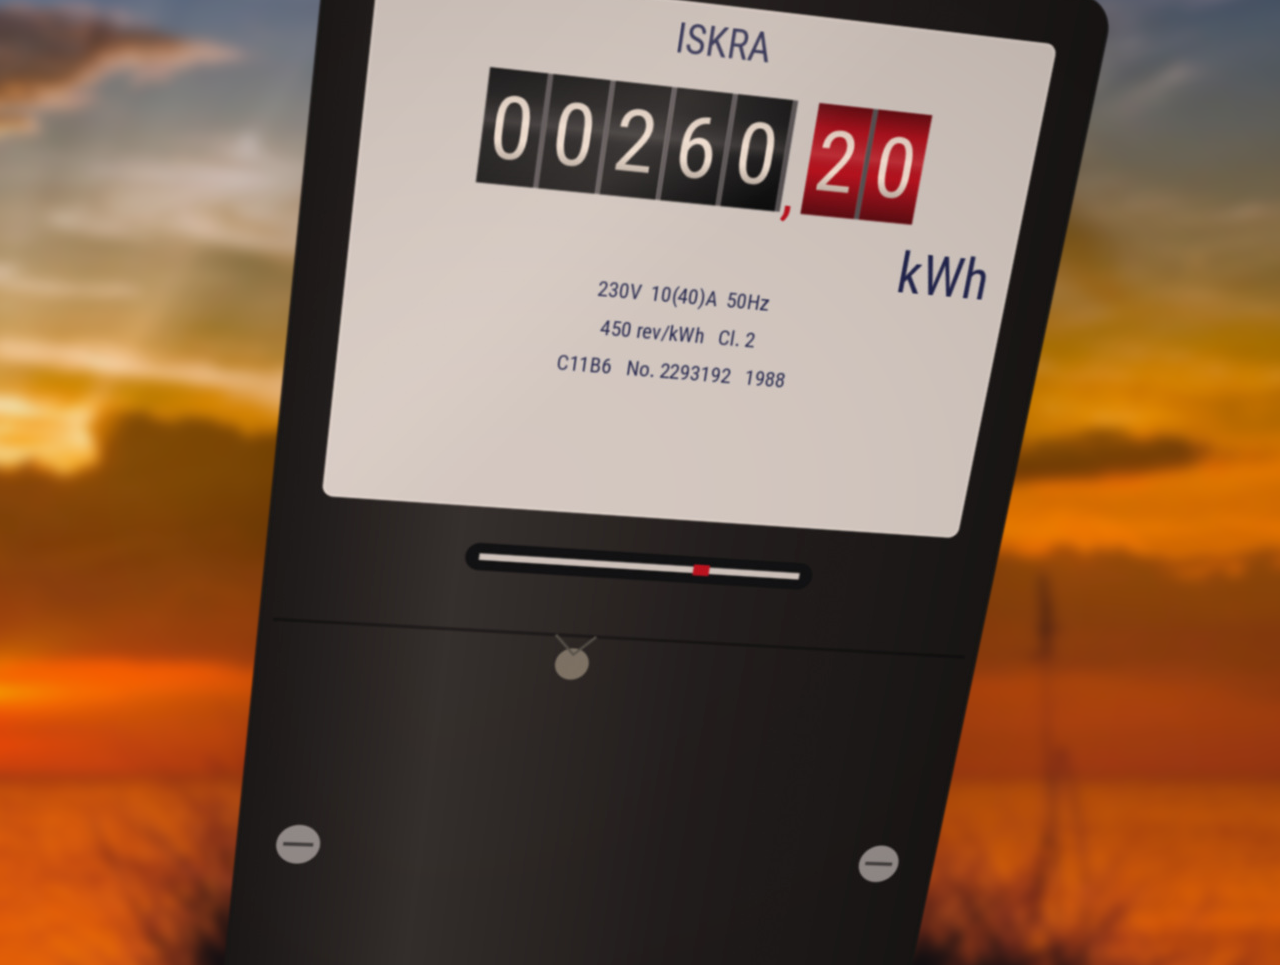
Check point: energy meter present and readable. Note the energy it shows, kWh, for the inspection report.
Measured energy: 260.20 kWh
